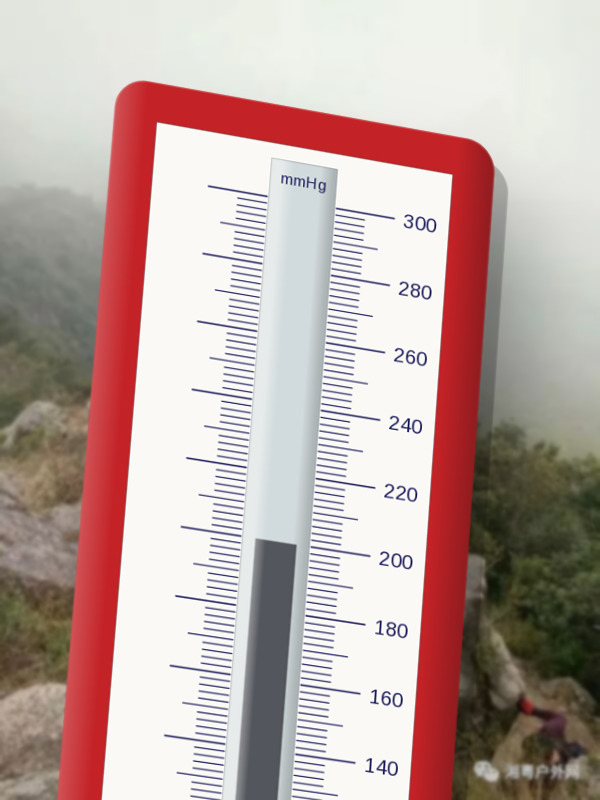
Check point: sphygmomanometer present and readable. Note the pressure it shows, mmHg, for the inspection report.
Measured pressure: 200 mmHg
